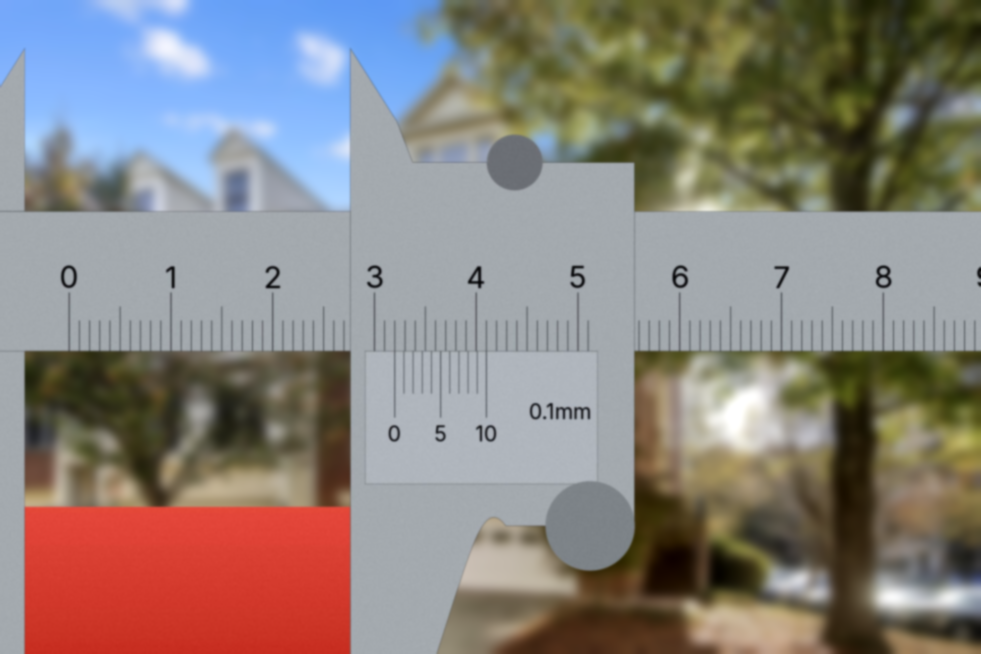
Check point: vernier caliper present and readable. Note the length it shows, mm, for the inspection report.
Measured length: 32.0 mm
